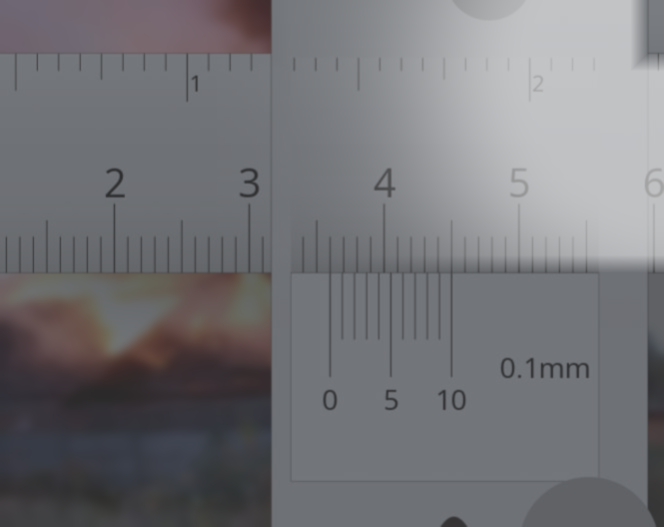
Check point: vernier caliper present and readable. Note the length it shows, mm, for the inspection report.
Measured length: 36.0 mm
